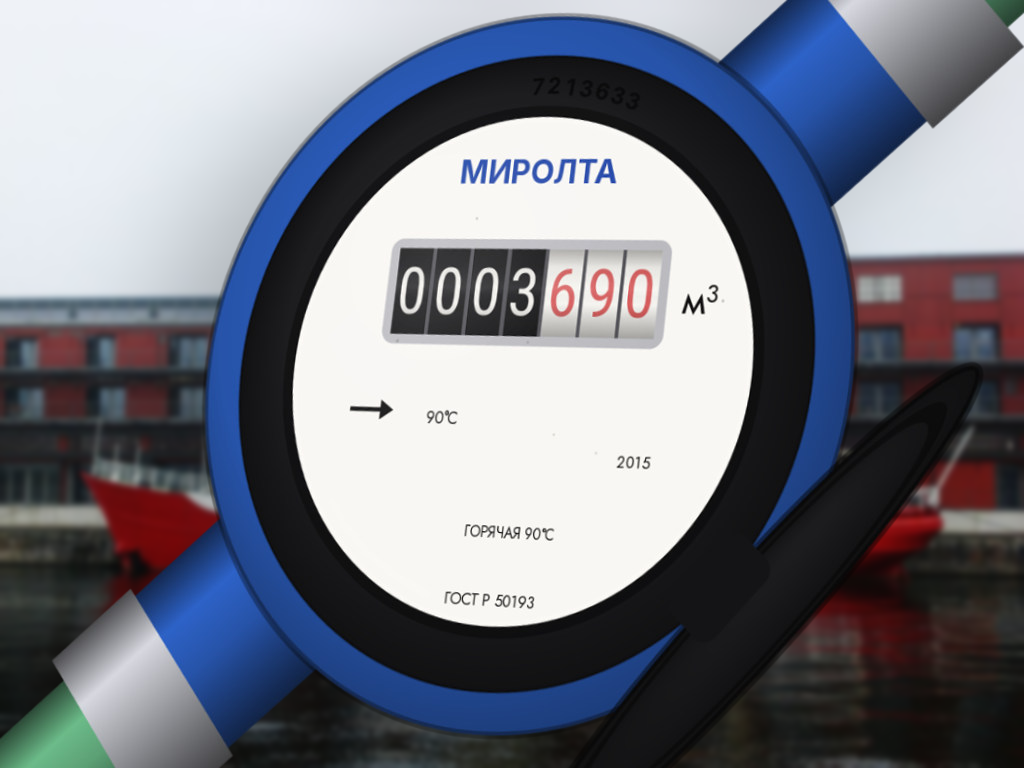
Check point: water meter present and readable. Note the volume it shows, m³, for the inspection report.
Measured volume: 3.690 m³
